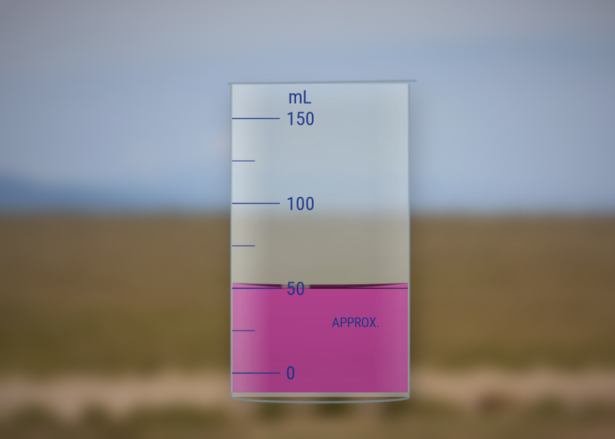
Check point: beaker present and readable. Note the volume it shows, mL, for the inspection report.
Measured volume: 50 mL
